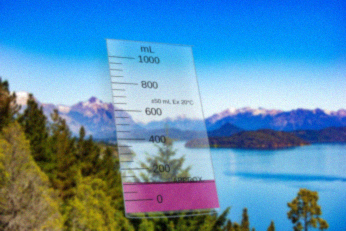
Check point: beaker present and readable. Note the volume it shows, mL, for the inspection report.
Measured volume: 100 mL
